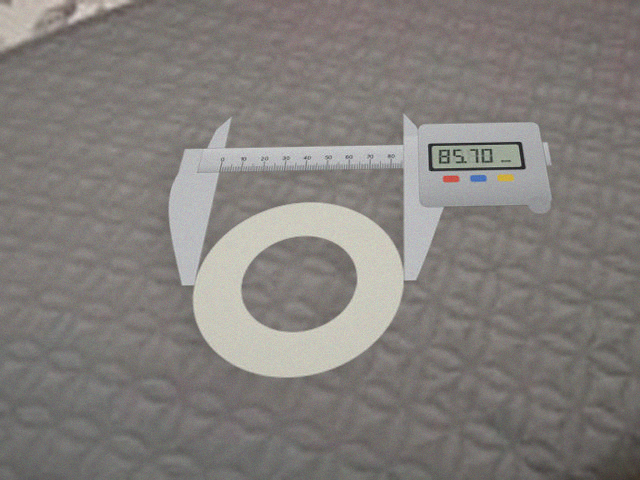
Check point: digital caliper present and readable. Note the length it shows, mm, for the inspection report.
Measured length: 85.70 mm
